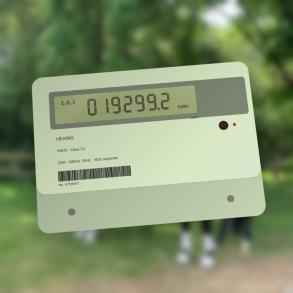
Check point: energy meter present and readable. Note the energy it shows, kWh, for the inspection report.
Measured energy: 19299.2 kWh
